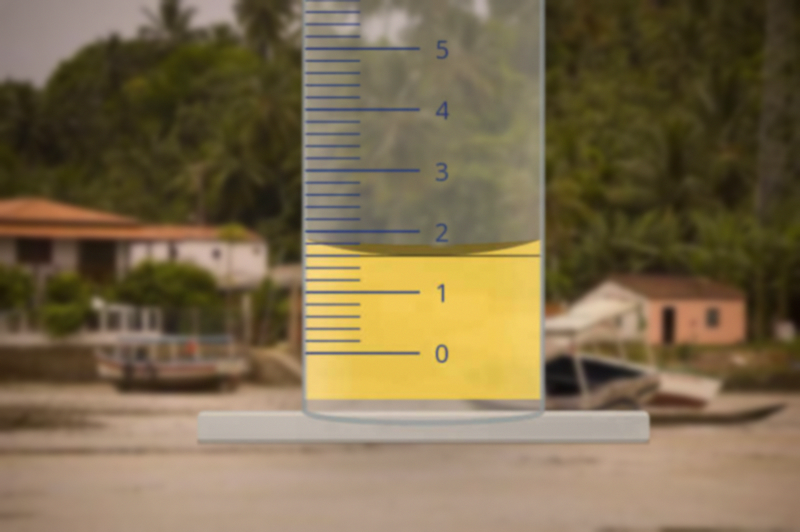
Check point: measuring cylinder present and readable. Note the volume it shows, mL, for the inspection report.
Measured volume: 1.6 mL
